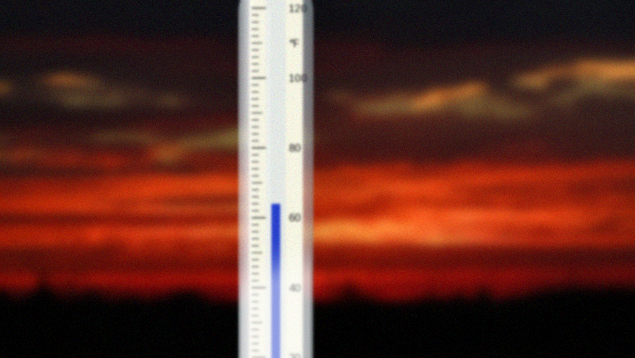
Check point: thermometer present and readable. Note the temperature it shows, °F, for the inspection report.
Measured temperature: 64 °F
